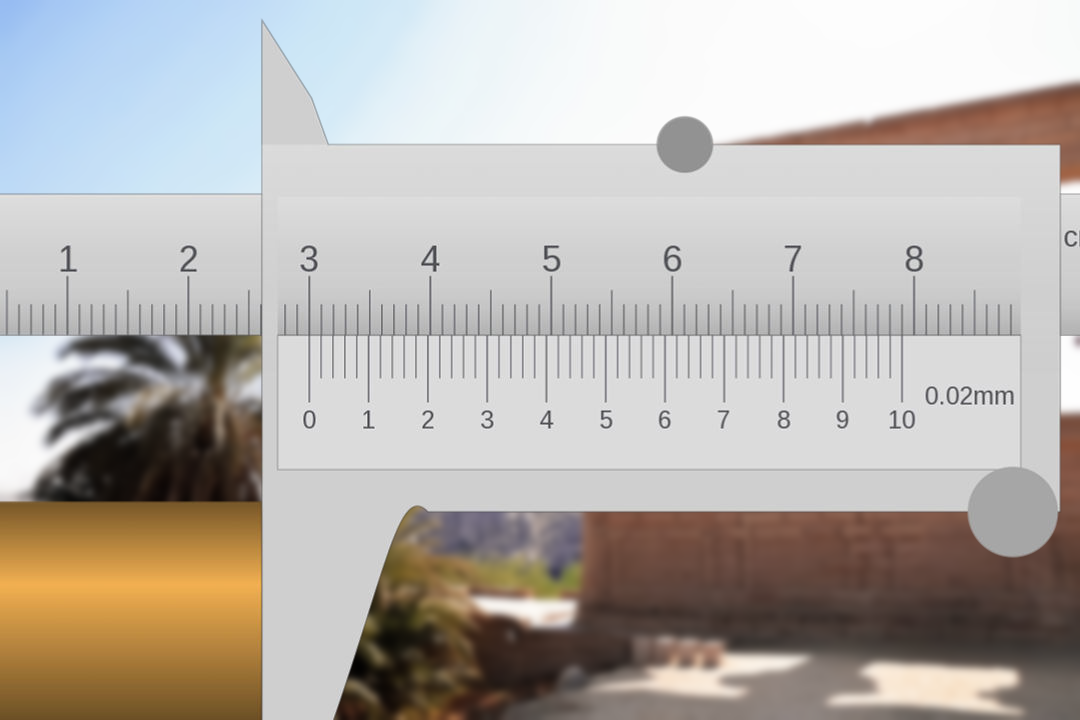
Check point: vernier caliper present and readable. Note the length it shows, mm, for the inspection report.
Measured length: 30.0 mm
